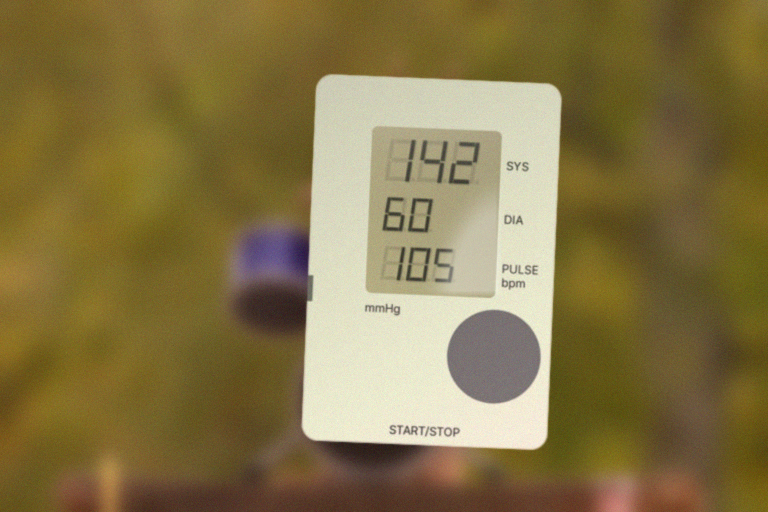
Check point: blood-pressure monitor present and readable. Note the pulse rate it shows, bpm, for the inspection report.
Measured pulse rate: 105 bpm
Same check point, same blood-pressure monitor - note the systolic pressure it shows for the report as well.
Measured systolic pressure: 142 mmHg
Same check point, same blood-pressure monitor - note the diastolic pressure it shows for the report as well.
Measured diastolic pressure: 60 mmHg
